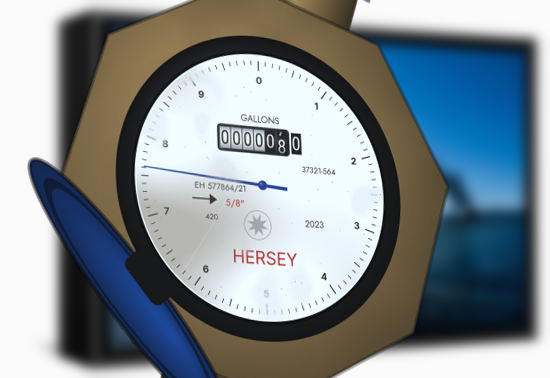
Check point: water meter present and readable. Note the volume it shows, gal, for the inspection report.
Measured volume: 77.6 gal
